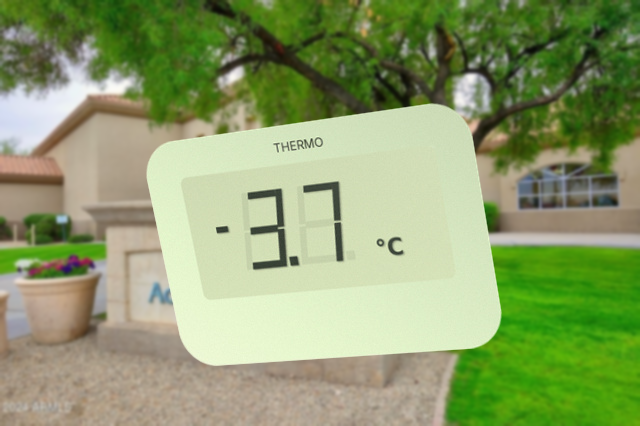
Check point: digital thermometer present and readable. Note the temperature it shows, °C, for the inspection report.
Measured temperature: -3.7 °C
